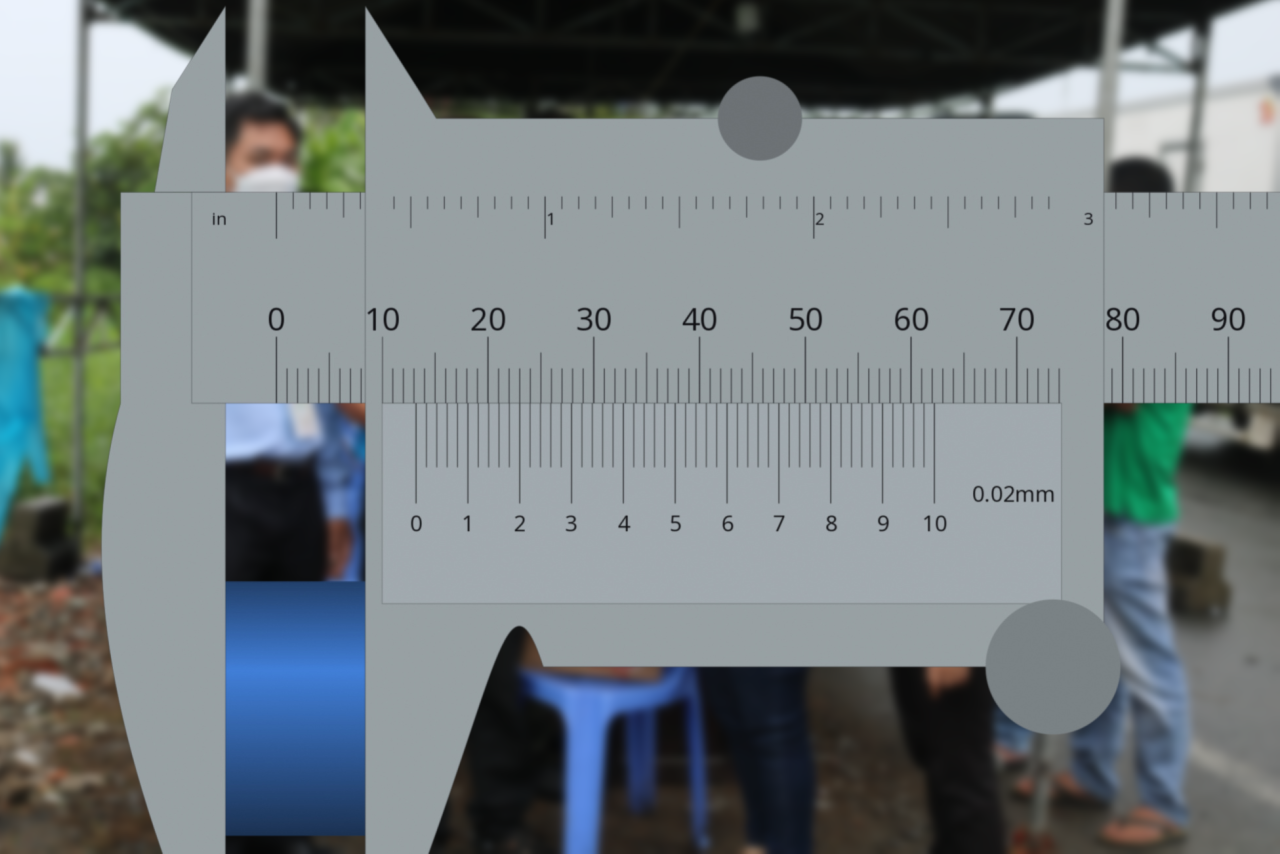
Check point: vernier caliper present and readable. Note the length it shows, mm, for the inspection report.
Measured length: 13.2 mm
